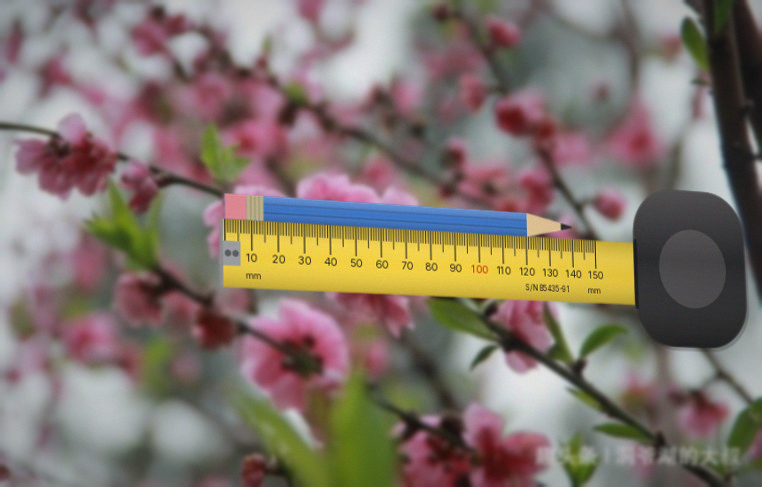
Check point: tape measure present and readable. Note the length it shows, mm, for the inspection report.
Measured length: 140 mm
